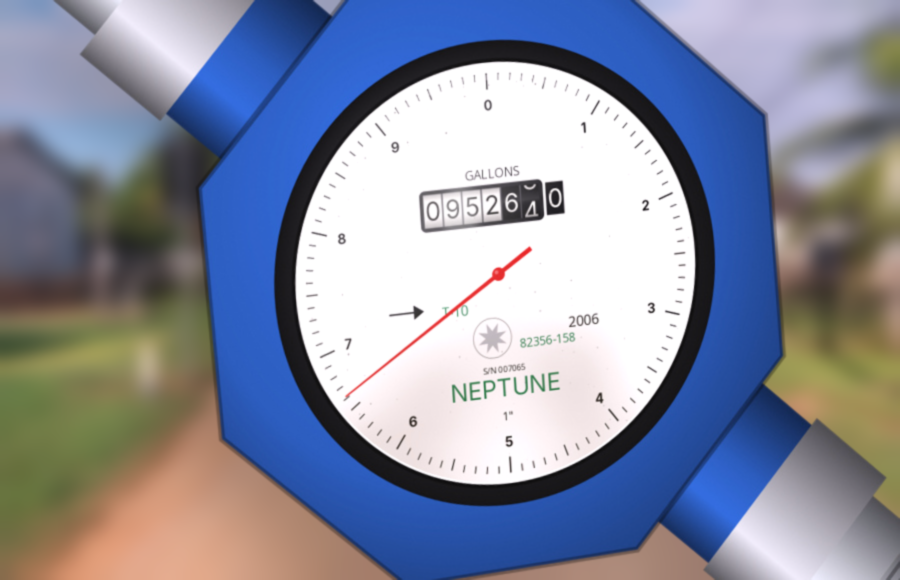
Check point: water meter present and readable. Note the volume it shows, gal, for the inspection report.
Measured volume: 952636.6 gal
